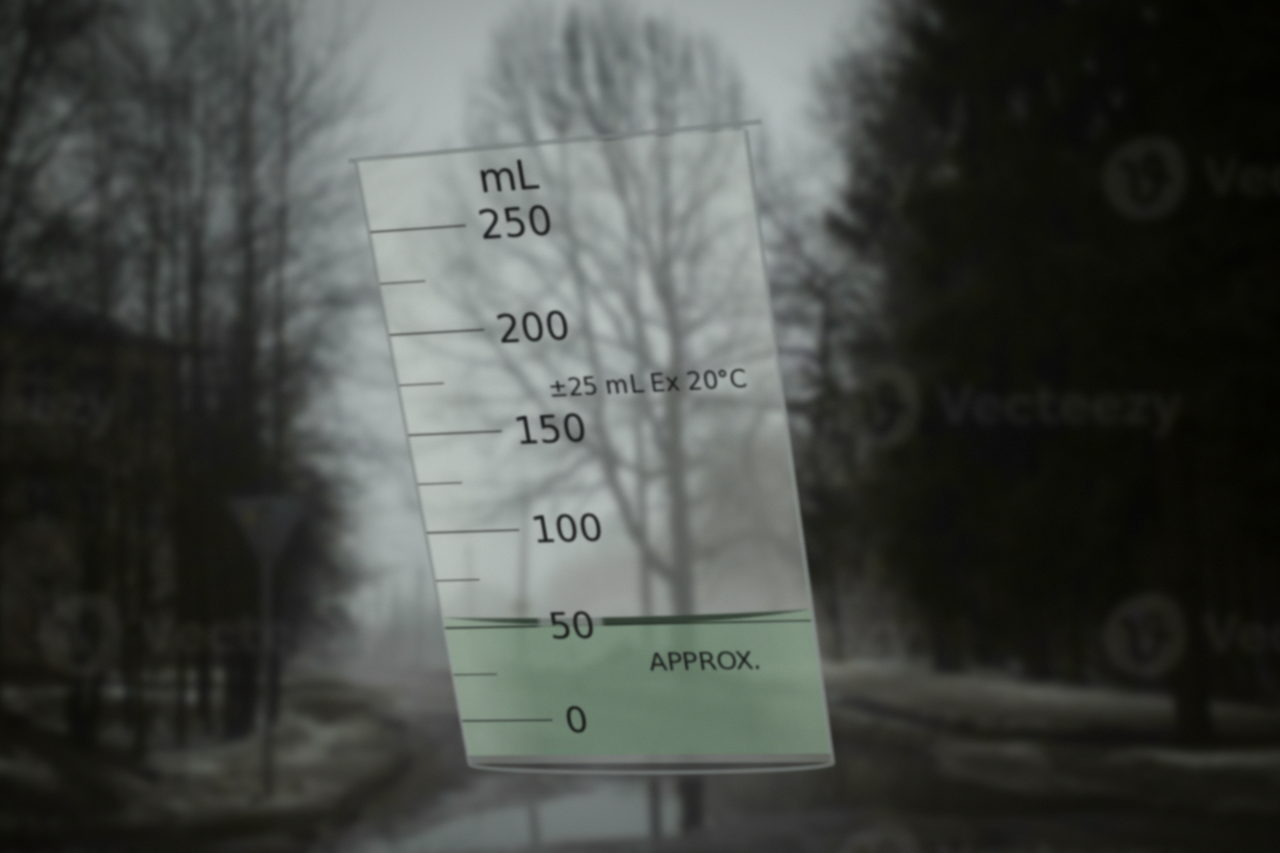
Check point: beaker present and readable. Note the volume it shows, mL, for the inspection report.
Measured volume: 50 mL
